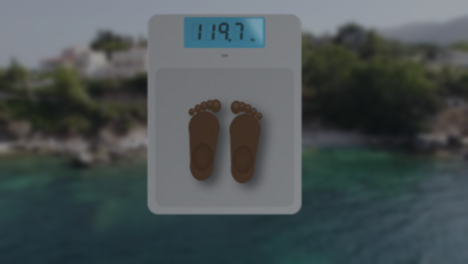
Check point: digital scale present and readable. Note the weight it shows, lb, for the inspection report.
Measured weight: 119.7 lb
